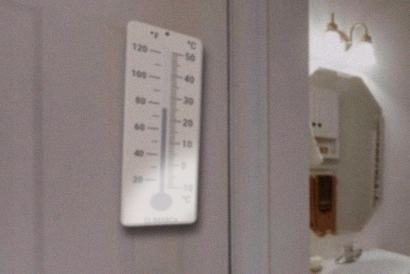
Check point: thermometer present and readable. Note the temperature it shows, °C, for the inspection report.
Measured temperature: 25 °C
